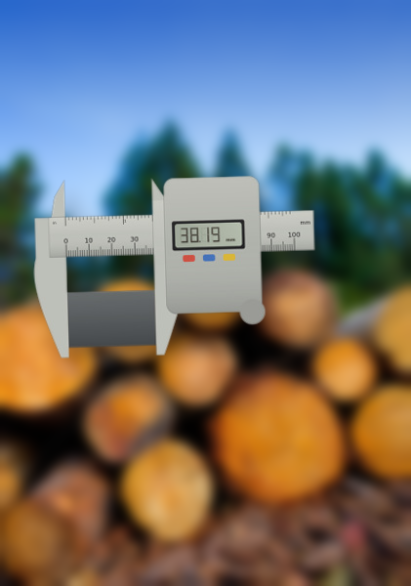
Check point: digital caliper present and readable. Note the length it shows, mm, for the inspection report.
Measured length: 38.19 mm
